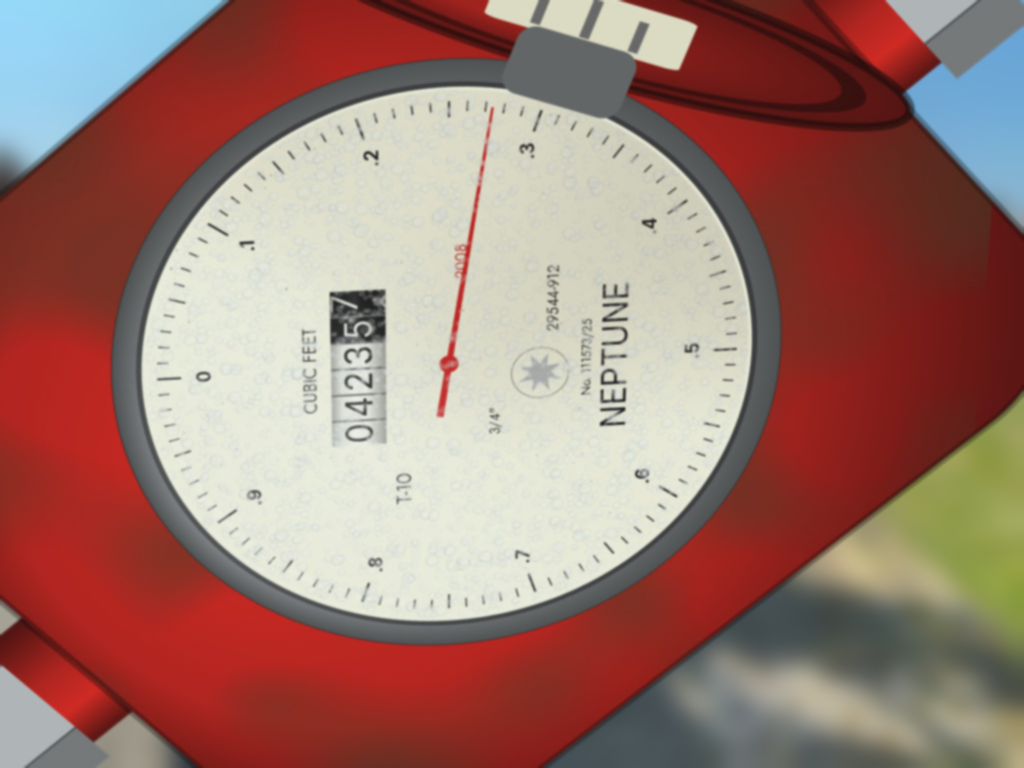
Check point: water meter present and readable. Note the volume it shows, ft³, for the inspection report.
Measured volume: 42357.27 ft³
